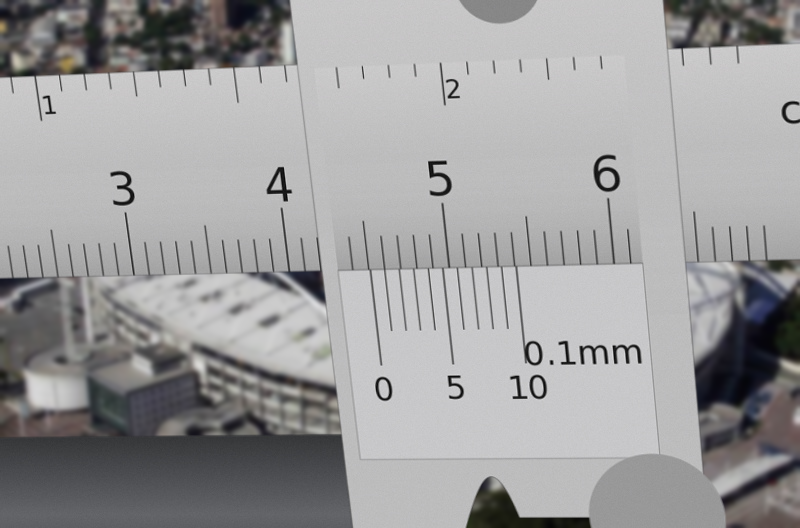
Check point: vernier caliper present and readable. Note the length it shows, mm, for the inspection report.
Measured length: 45.1 mm
